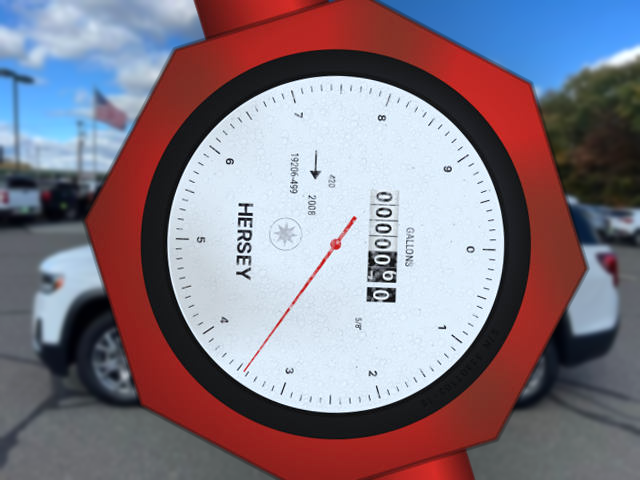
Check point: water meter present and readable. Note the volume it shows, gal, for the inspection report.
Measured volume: 63.4 gal
